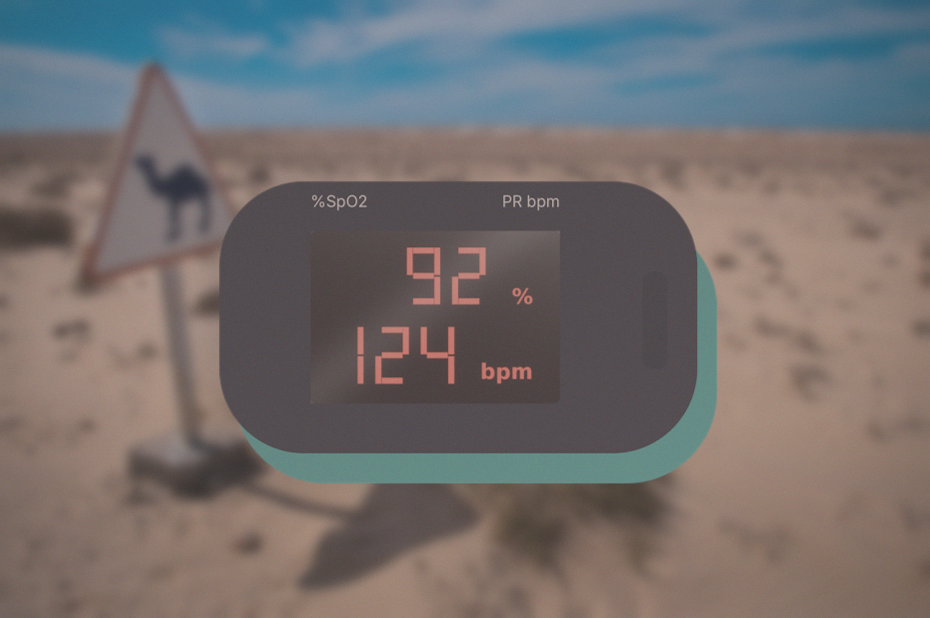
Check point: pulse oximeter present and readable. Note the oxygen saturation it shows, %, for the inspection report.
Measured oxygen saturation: 92 %
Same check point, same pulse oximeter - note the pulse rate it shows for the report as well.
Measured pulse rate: 124 bpm
